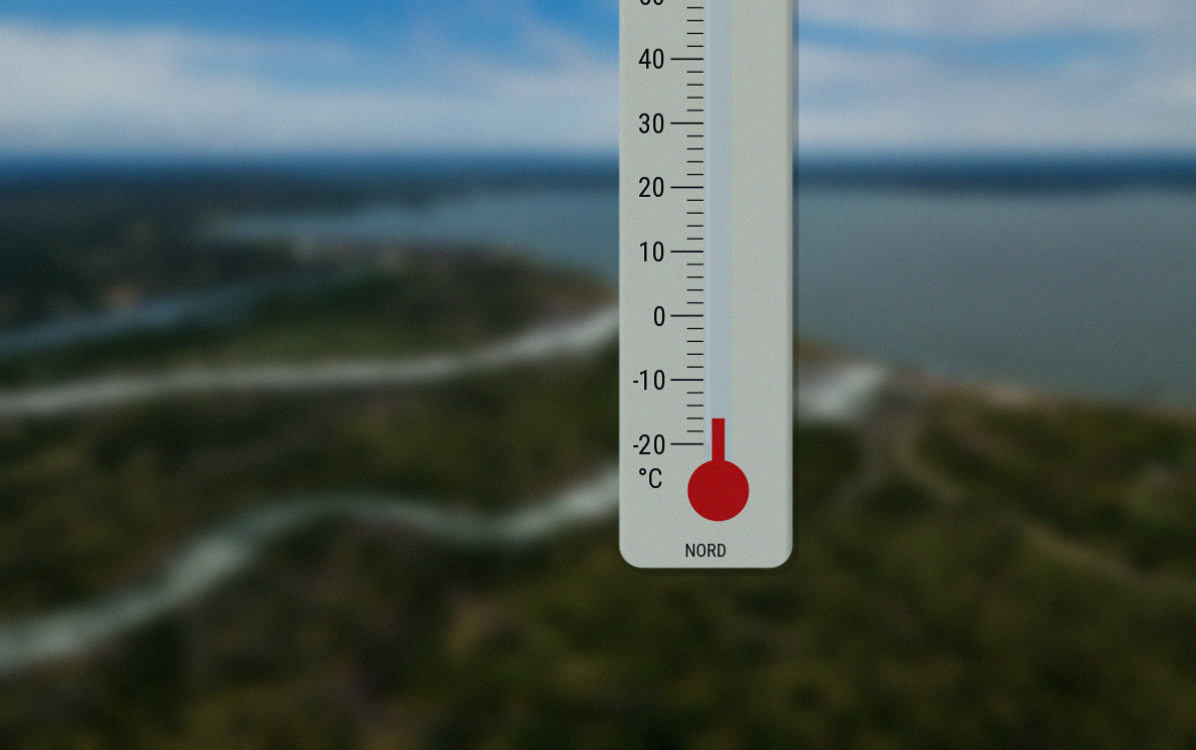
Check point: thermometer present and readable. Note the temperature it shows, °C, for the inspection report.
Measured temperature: -16 °C
